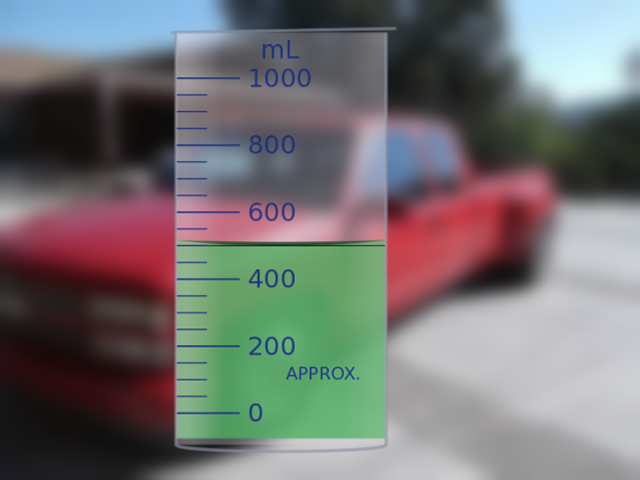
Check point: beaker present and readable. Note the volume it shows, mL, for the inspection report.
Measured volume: 500 mL
